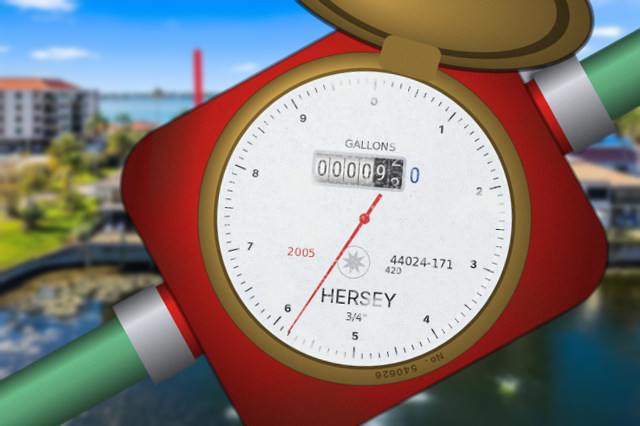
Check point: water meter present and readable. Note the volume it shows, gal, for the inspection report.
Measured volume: 925.8 gal
